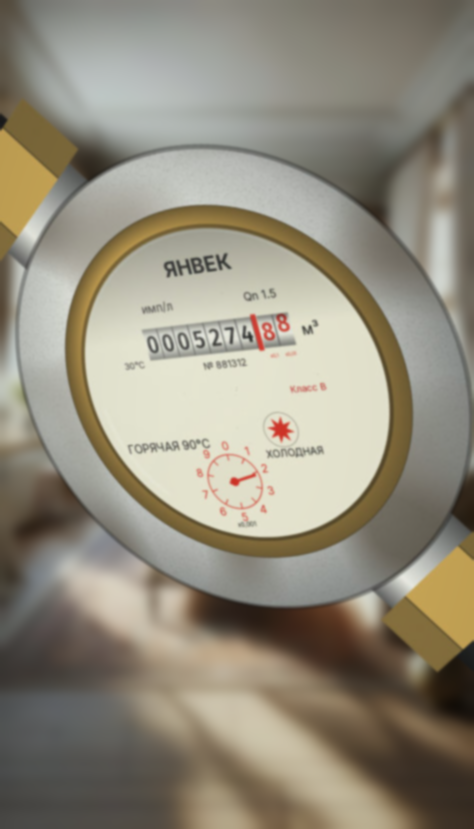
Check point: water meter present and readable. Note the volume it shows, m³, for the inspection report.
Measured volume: 5274.882 m³
